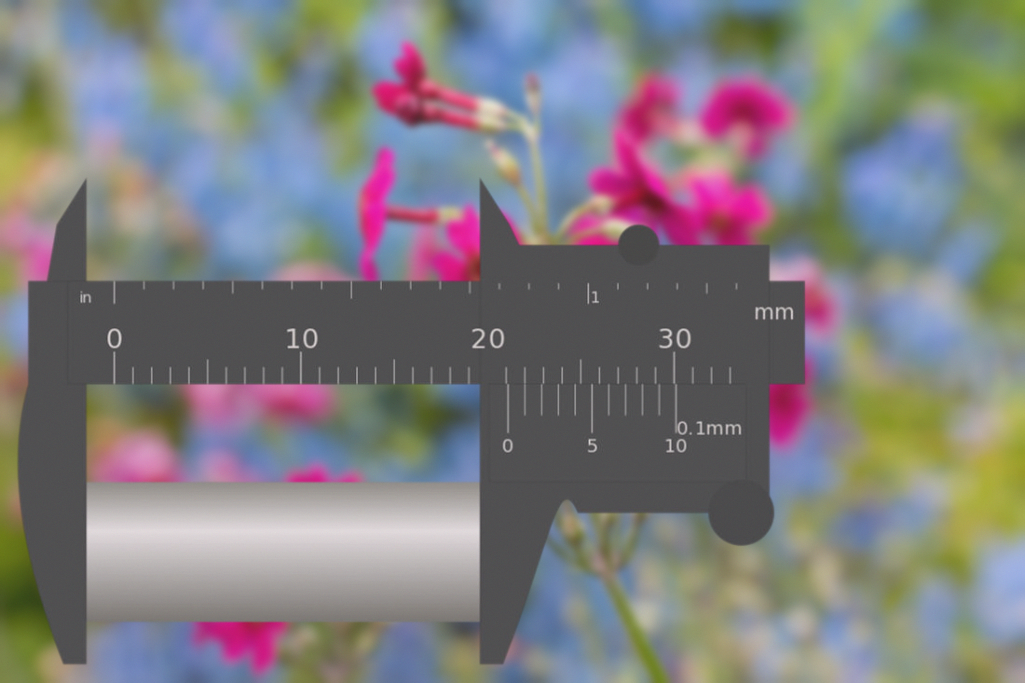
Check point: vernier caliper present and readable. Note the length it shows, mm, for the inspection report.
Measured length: 21.1 mm
